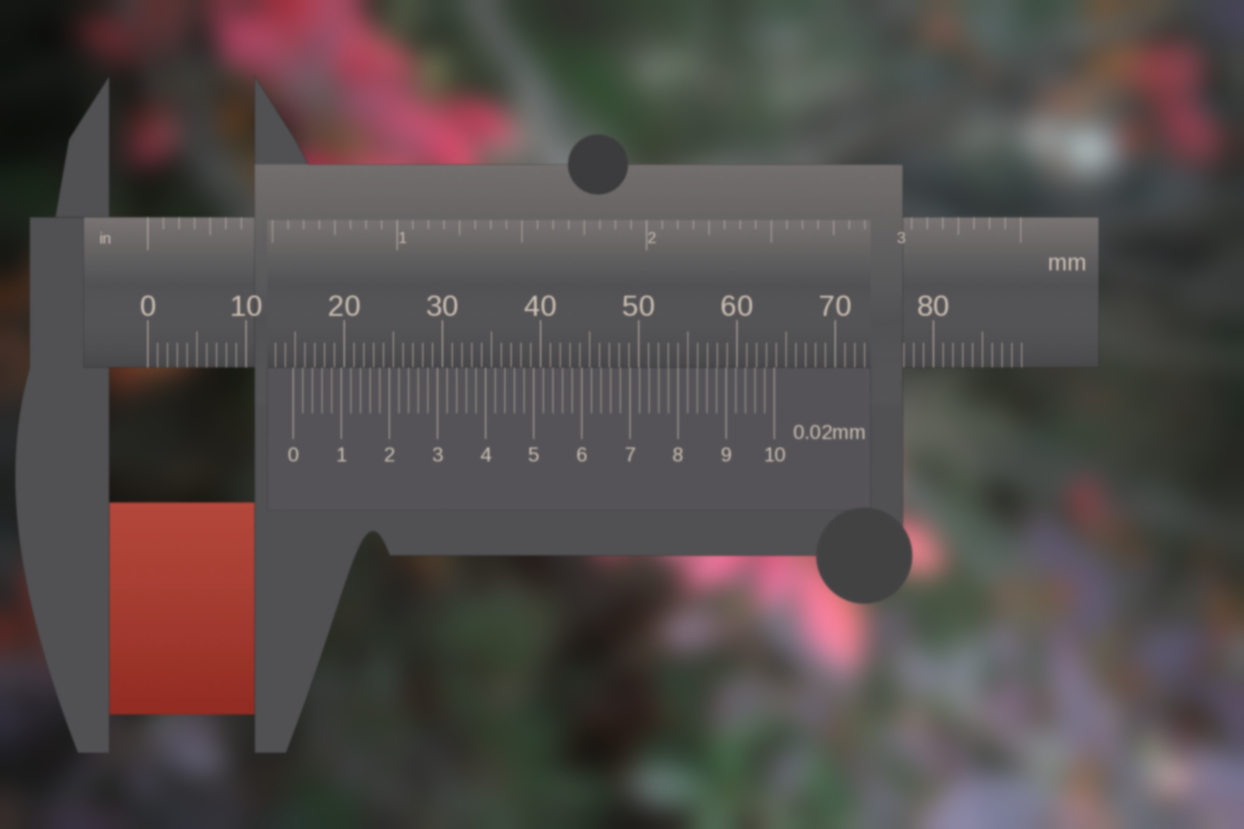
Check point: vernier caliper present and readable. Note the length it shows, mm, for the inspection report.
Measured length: 14.8 mm
